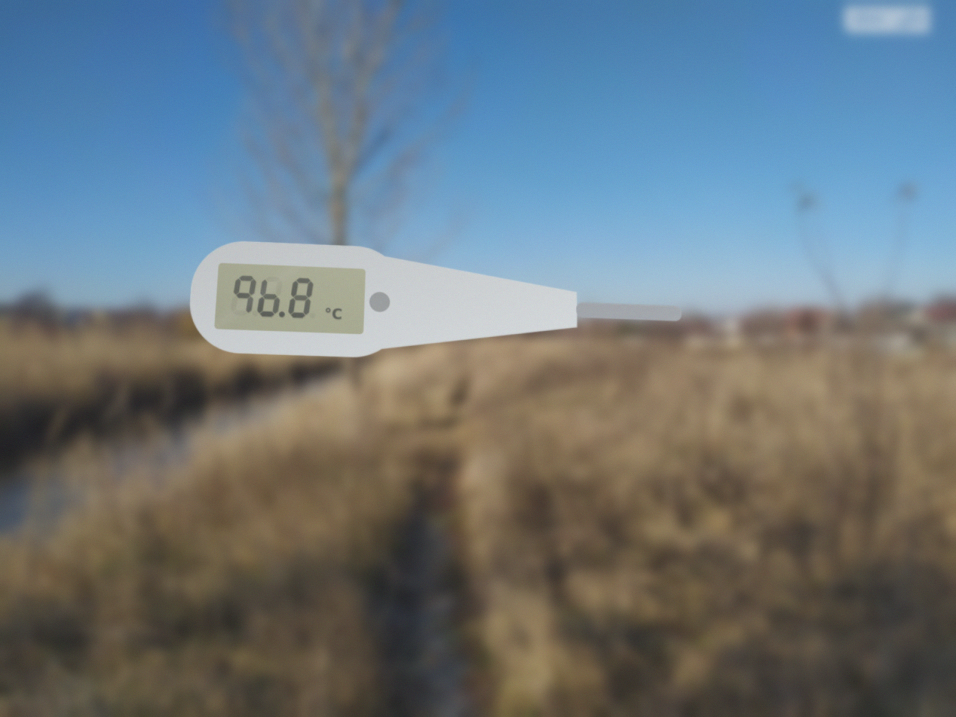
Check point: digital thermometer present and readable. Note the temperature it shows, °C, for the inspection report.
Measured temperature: 96.8 °C
